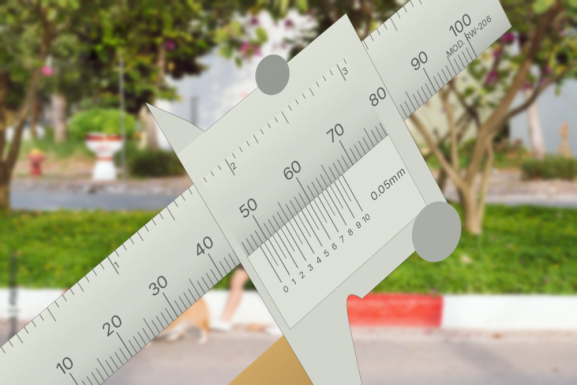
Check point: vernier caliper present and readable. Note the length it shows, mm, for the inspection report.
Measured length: 48.4 mm
